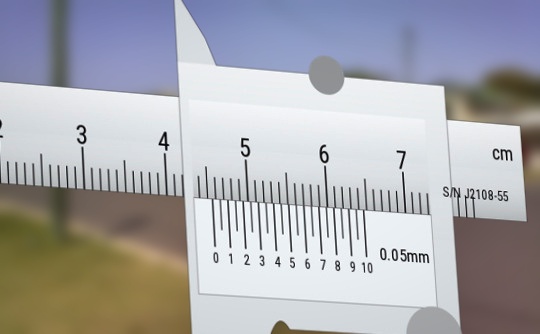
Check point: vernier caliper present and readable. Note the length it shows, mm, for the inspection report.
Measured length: 45.6 mm
